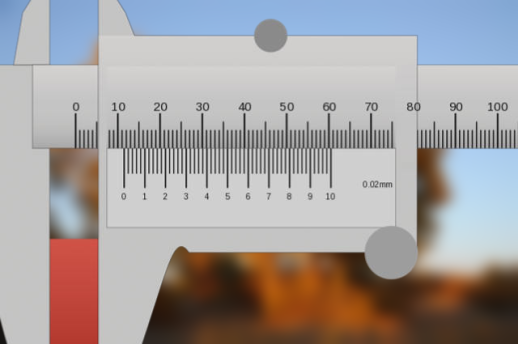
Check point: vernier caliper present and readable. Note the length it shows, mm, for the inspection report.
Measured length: 11.5 mm
